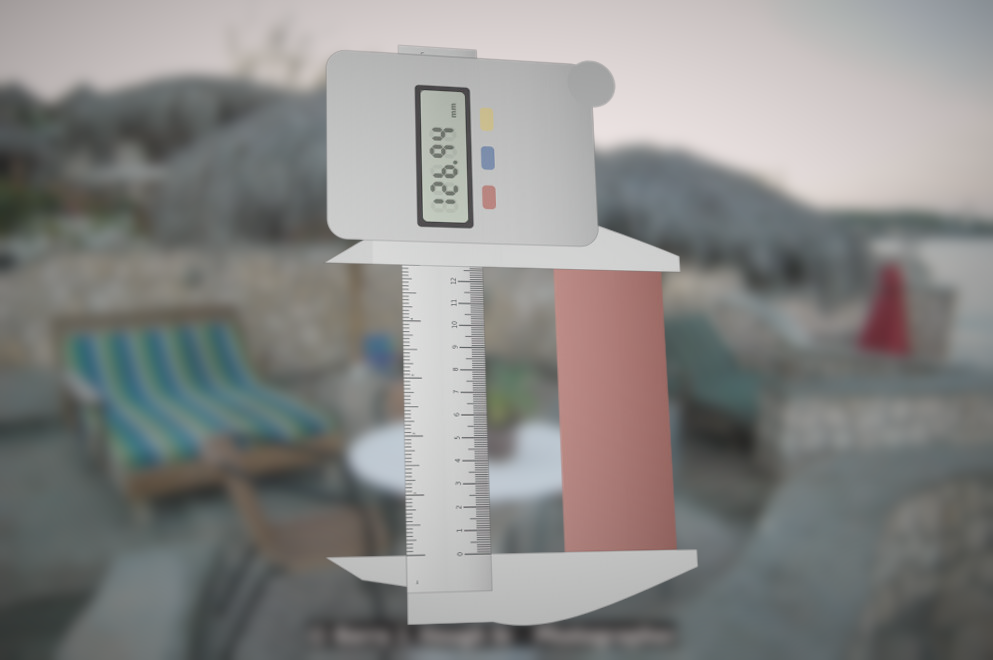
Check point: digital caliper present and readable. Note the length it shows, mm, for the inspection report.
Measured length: 126.94 mm
